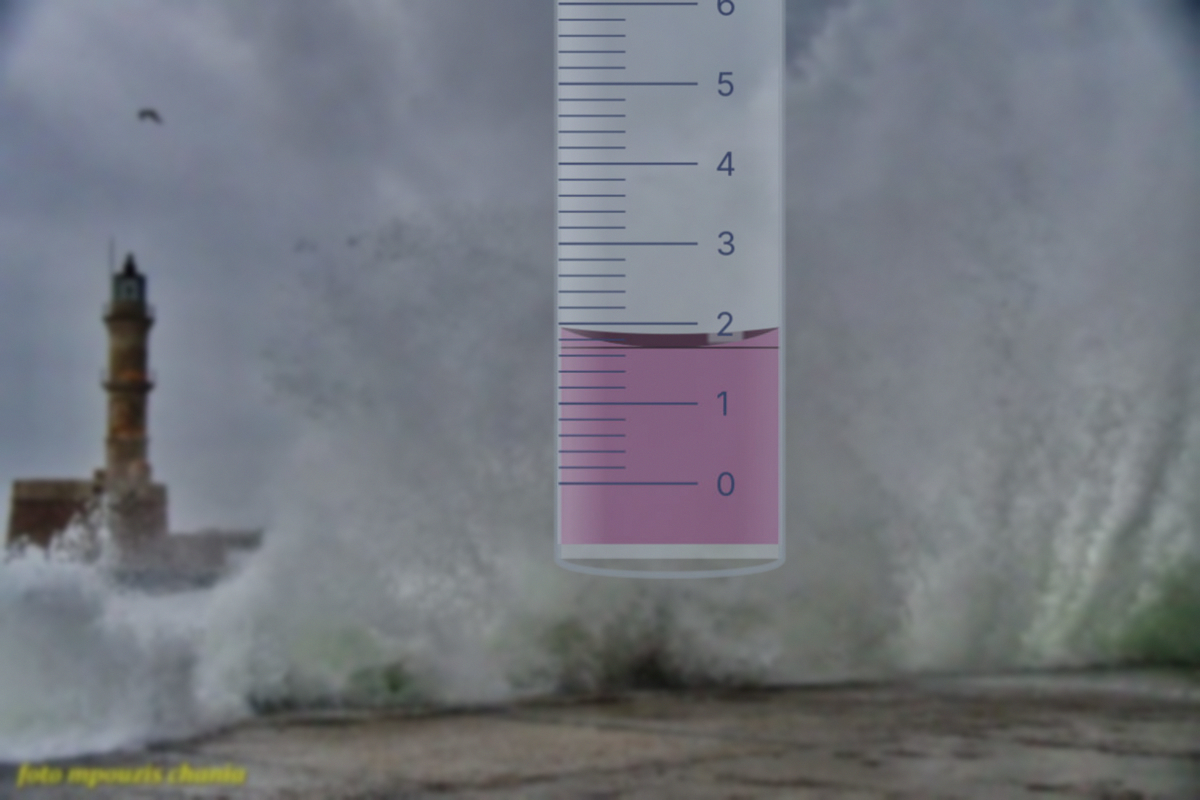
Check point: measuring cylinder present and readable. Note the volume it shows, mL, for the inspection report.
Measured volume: 1.7 mL
